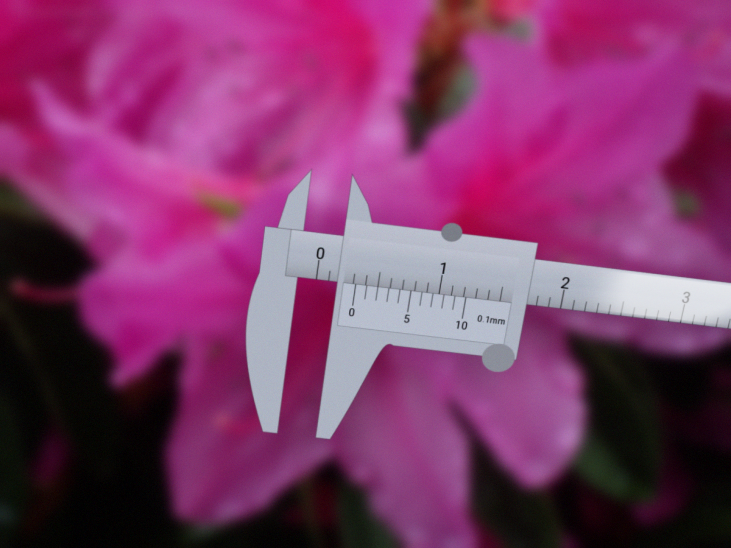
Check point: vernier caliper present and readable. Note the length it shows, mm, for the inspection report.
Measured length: 3.2 mm
